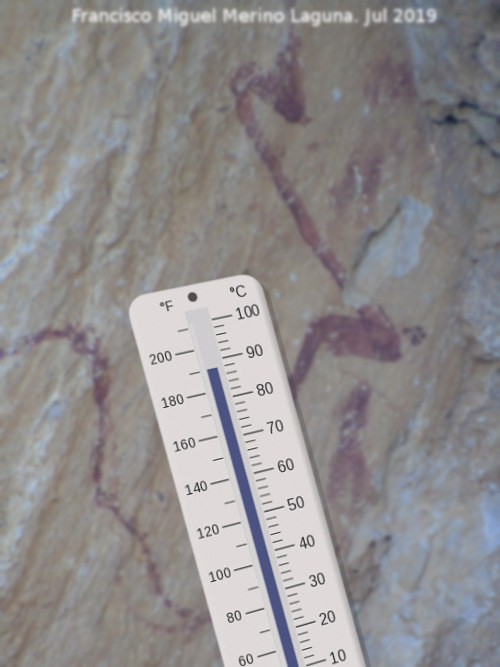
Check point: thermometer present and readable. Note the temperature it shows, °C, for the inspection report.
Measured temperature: 88 °C
